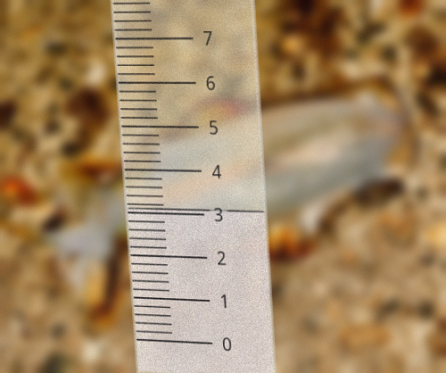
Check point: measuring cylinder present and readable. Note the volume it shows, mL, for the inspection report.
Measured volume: 3.1 mL
